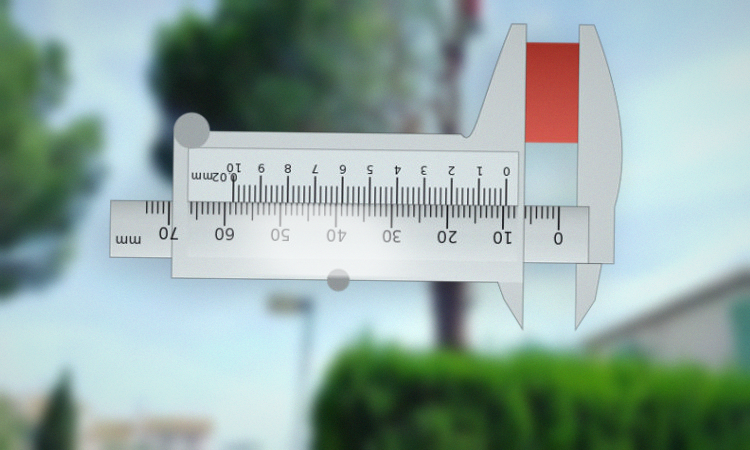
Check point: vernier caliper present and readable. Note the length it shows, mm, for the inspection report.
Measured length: 9.5 mm
